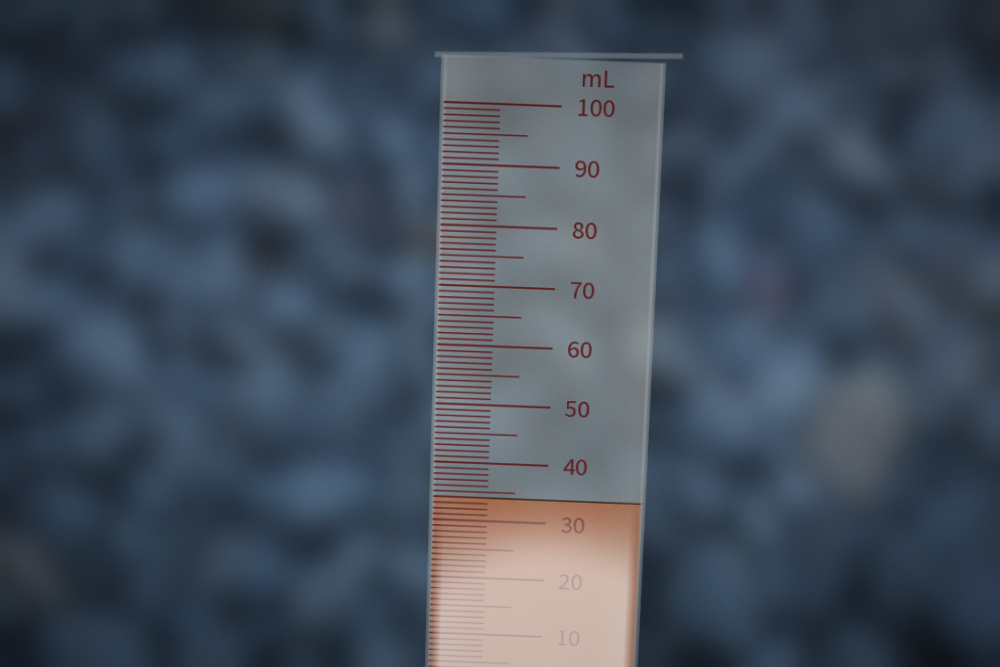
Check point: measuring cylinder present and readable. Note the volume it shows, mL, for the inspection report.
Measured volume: 34 mL
